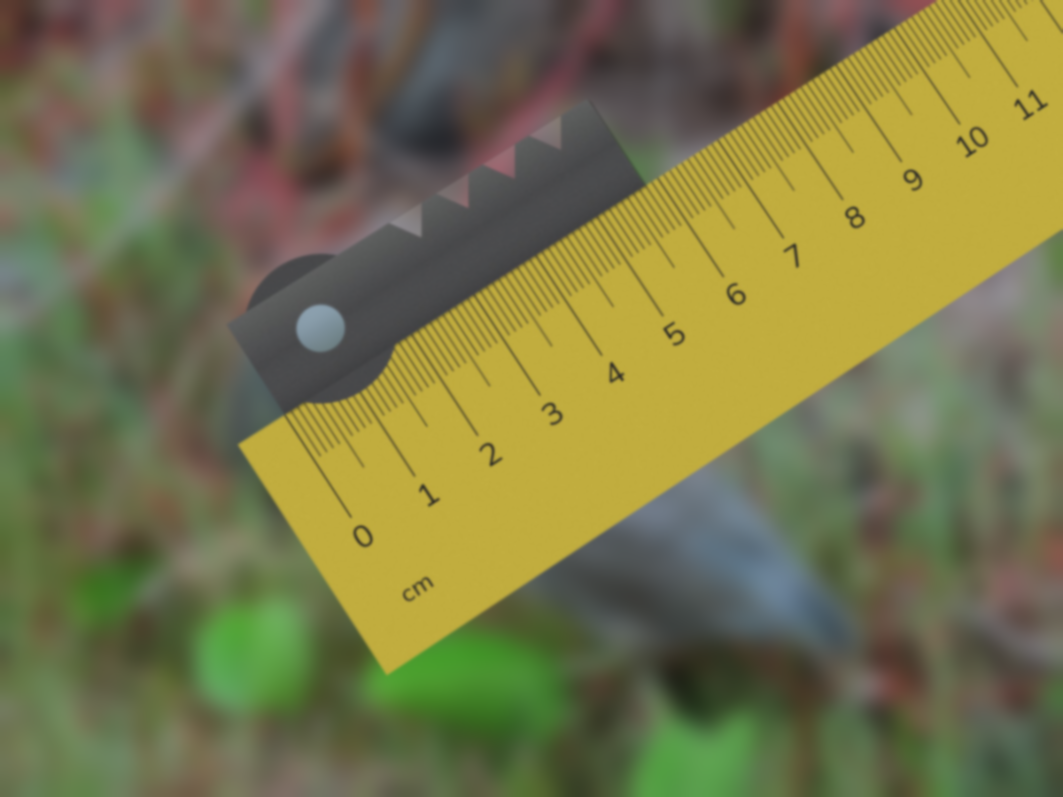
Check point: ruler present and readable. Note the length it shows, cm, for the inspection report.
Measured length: 5.8 cm
